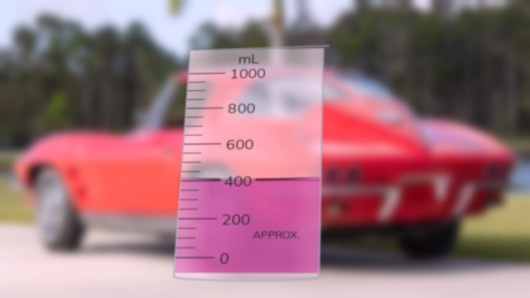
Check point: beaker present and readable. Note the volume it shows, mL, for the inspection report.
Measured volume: 400 mL
